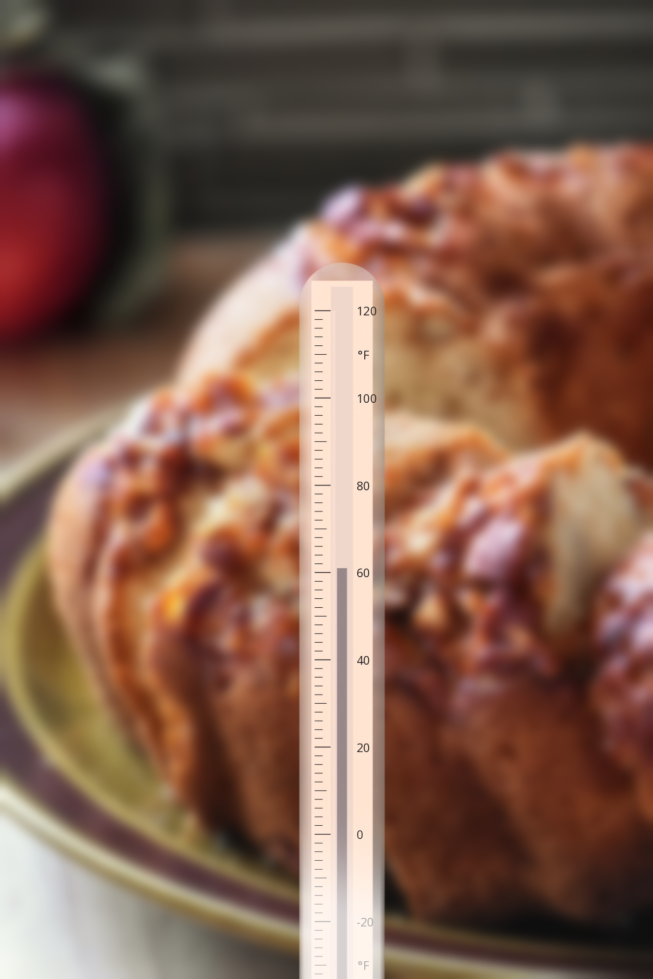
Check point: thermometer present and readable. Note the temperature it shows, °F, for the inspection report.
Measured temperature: 61 °F
